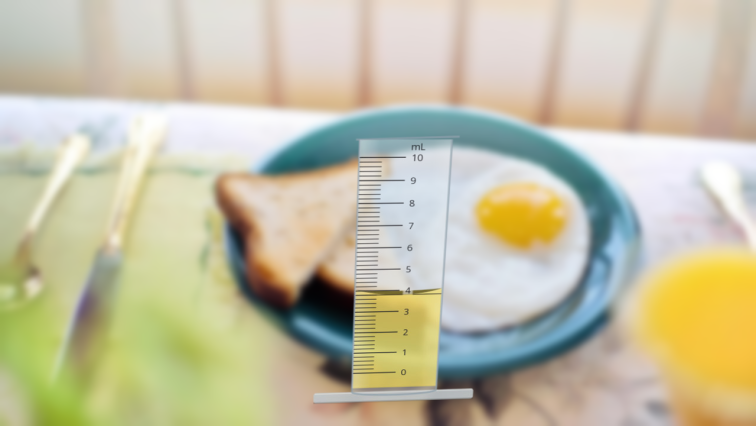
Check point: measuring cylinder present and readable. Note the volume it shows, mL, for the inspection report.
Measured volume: 3.8 mL
